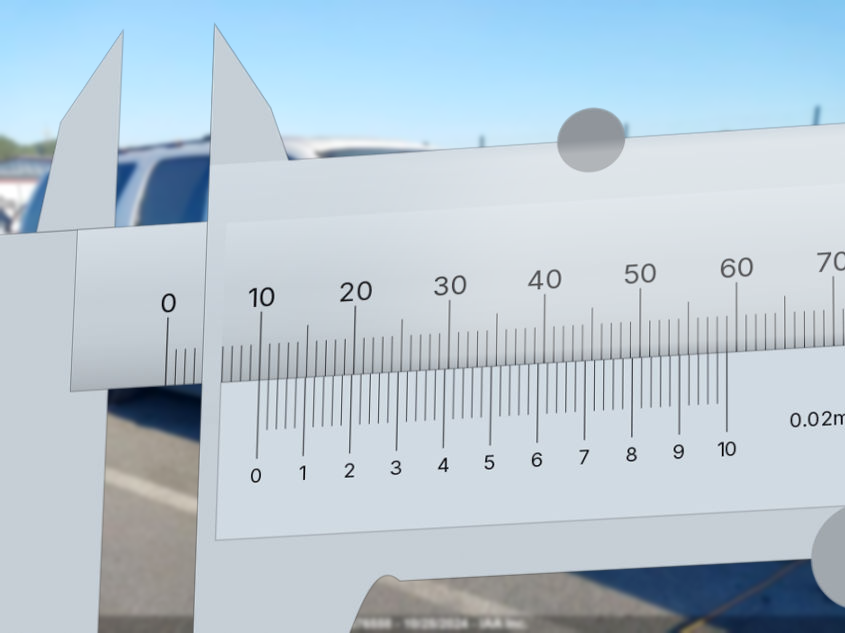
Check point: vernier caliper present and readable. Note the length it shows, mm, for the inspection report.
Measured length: 10.0 mm
